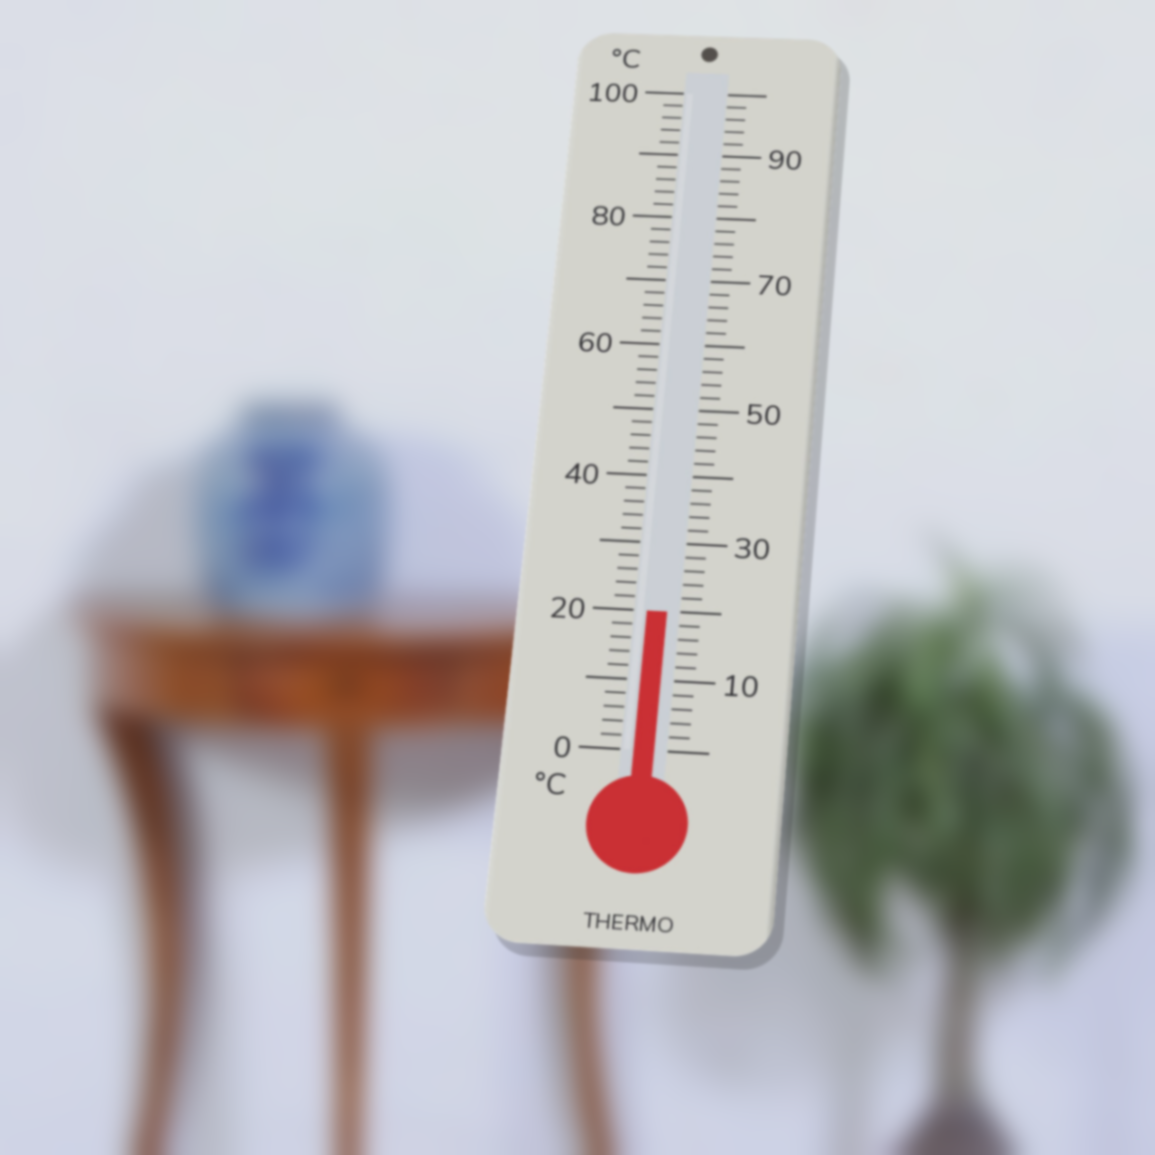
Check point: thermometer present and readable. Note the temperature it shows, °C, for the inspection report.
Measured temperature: 20 °C
